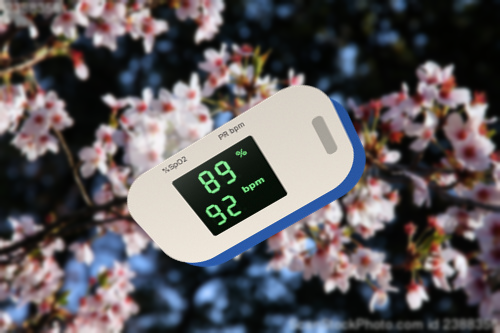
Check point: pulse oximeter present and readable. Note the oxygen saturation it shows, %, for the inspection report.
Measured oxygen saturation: 89 %
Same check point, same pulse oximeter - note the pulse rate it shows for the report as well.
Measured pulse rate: 92 bpm
